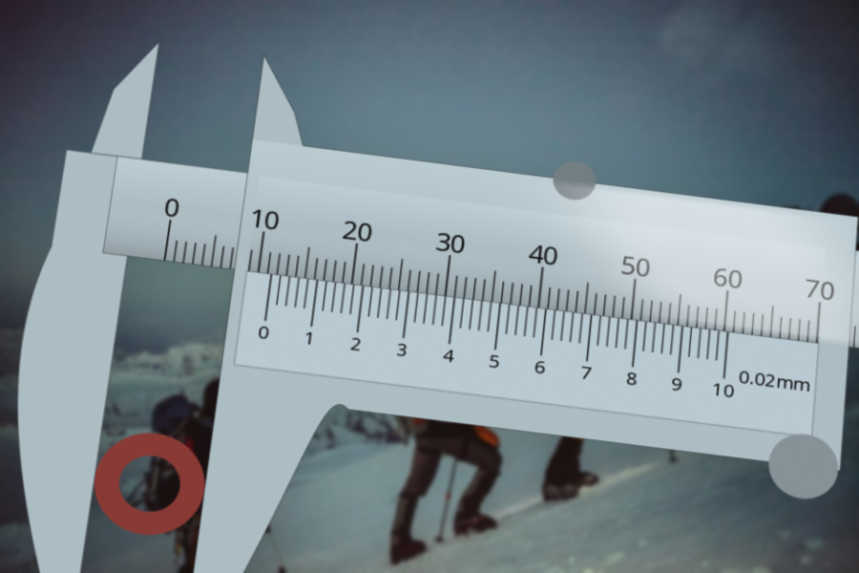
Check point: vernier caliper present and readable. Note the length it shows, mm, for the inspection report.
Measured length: 11.4 mm
